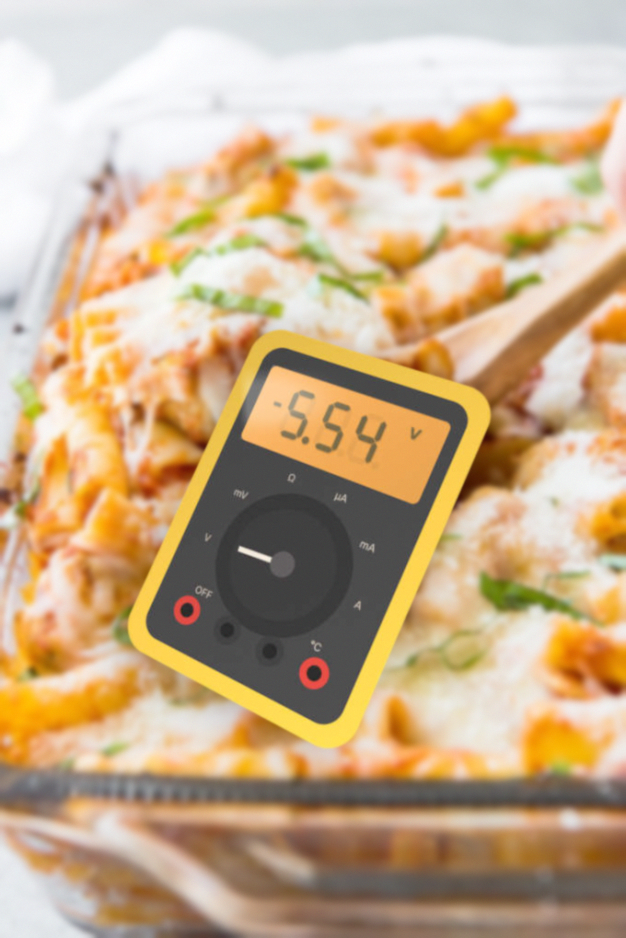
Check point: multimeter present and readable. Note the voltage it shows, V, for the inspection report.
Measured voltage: -5.54 V
